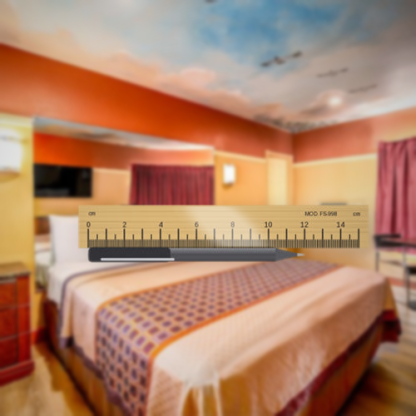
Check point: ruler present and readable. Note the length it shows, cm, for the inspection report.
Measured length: 12 cm
